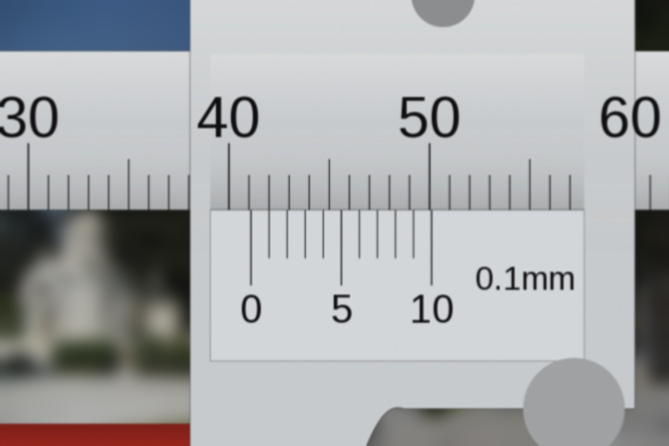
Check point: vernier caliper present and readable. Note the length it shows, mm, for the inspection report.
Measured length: 41.1 mm
